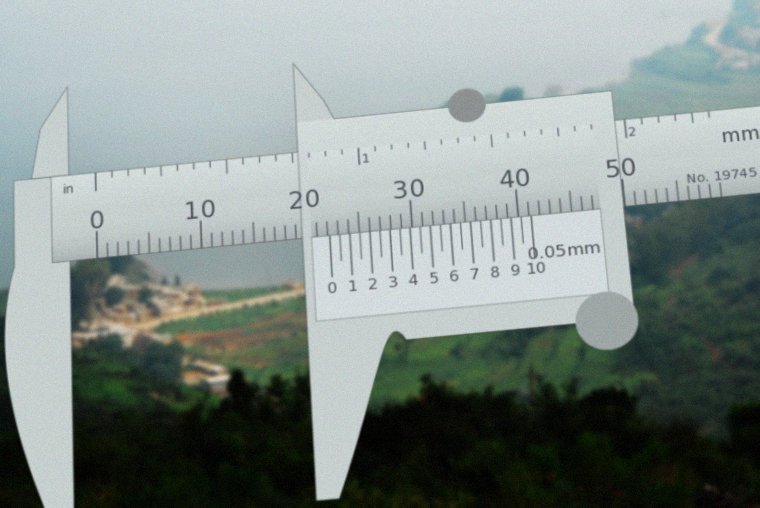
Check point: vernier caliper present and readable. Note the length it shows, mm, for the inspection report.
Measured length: 22.2 mm
